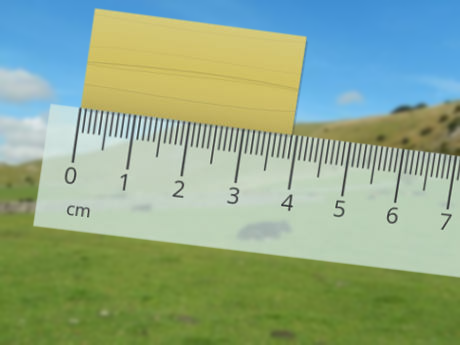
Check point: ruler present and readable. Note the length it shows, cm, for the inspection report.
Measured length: 3.9 cm
